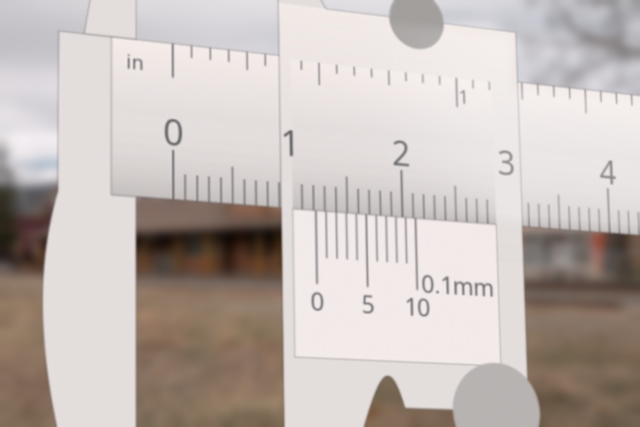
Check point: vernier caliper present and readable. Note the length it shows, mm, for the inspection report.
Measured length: 12.2 mm
